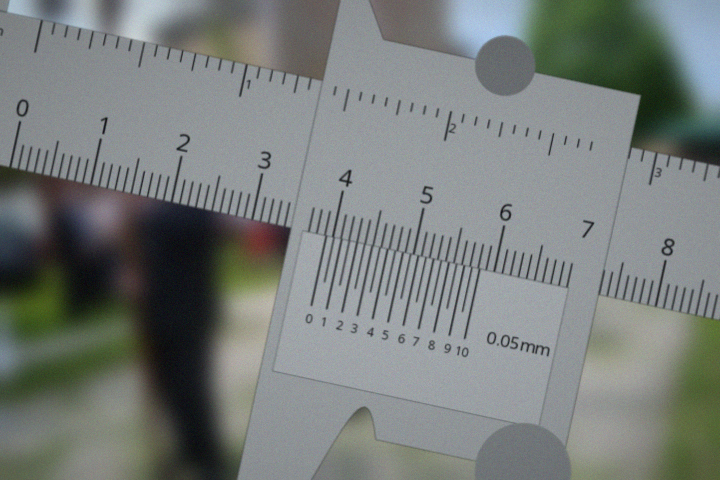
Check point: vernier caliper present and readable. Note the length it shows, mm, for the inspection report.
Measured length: 39.2 mm
